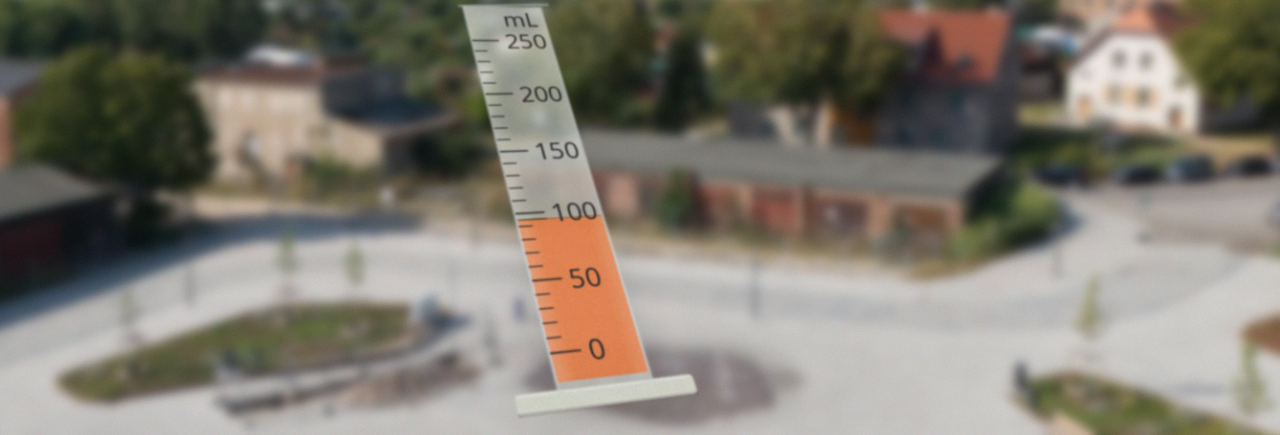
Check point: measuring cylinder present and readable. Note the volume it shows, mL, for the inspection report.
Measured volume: 95 mL
